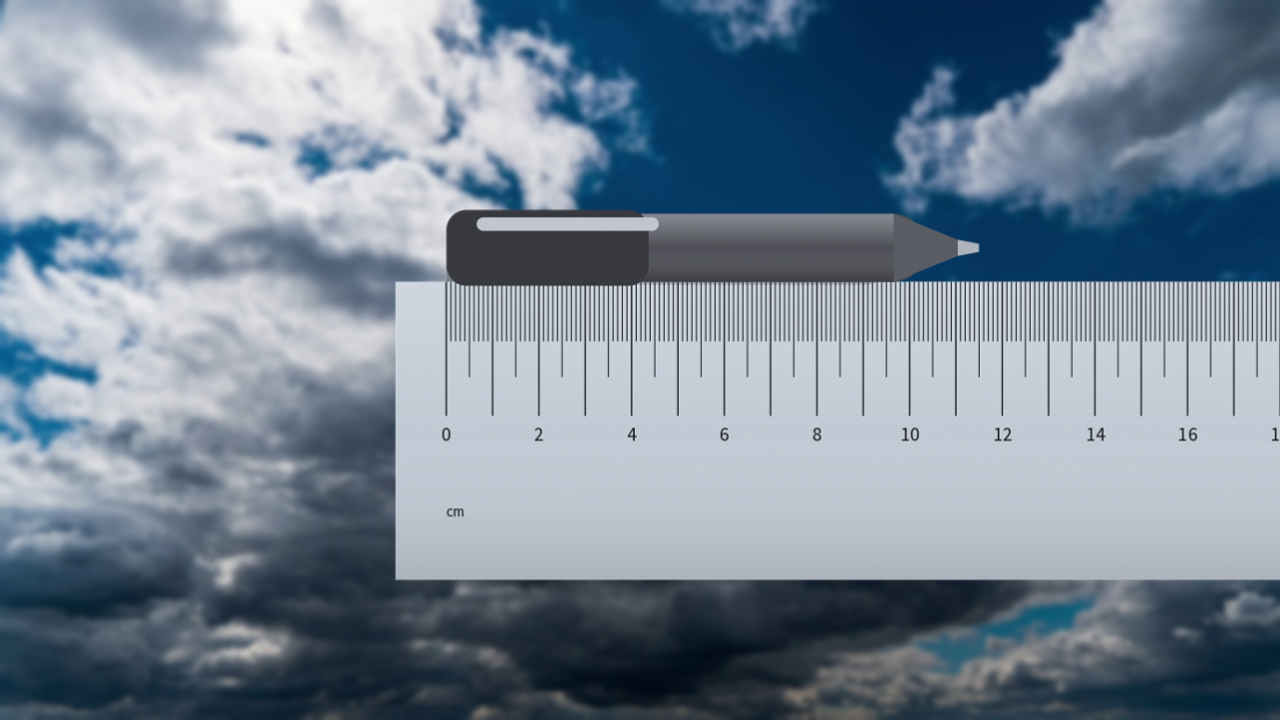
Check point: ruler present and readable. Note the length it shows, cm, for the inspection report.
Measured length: 11.5 cm
